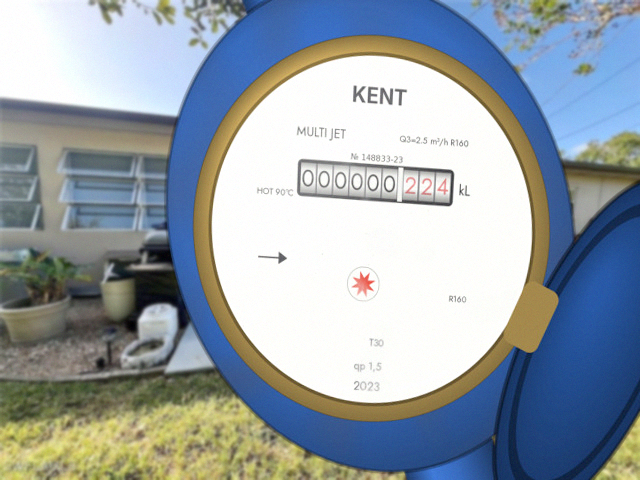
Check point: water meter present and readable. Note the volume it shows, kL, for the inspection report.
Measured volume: 0.224 kL
